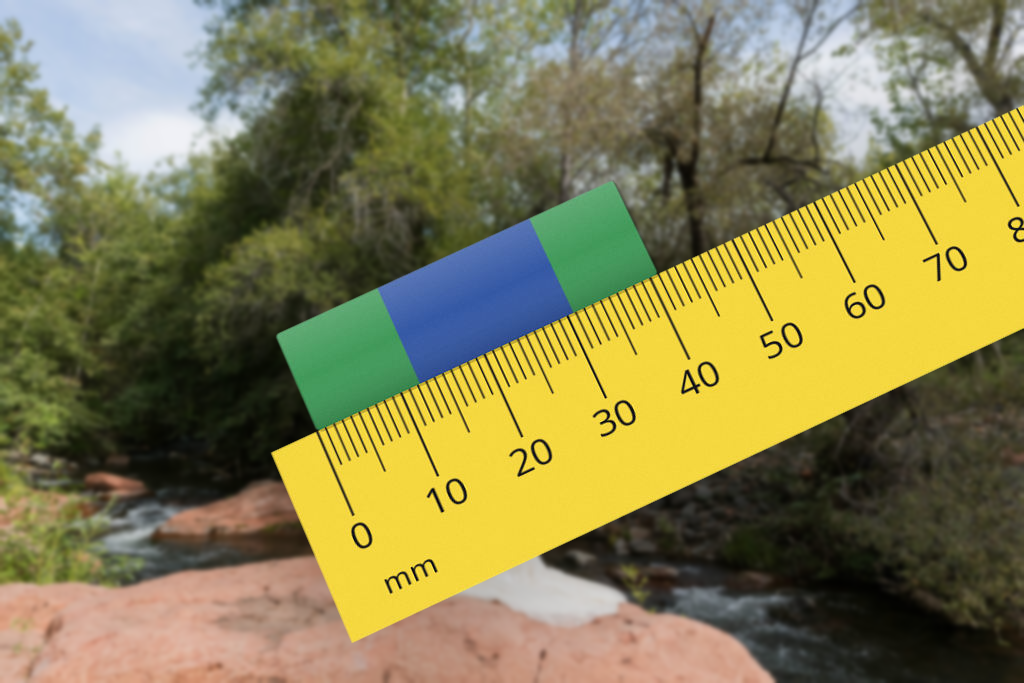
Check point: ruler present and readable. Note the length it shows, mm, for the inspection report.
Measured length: 41 mm
